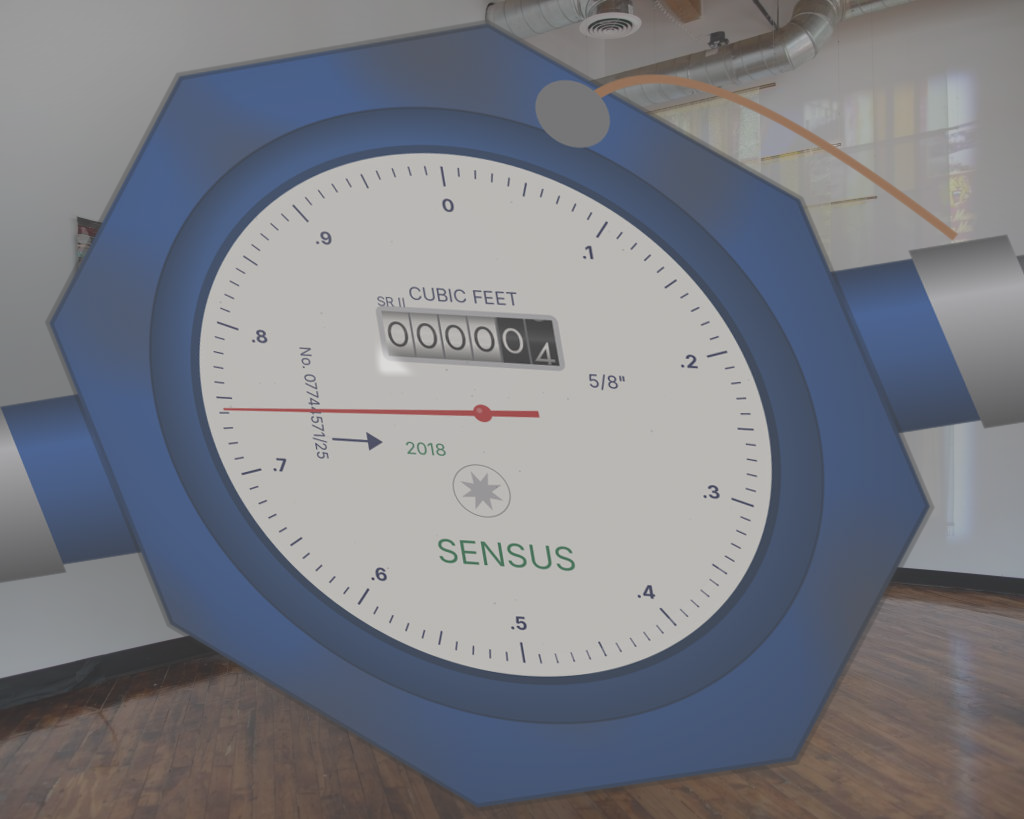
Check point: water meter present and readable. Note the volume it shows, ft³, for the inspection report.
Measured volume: 3.74 ft³
